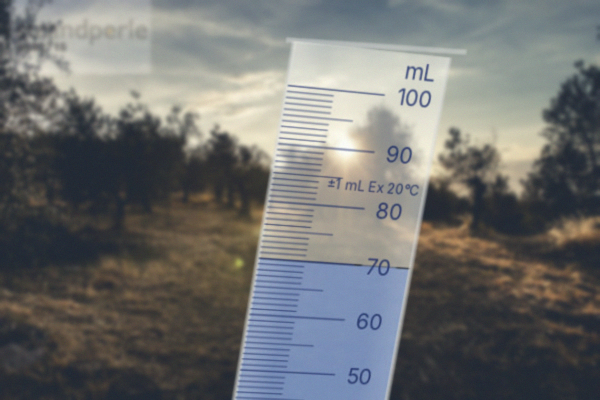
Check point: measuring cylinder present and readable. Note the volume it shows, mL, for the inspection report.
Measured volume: 70 mL
